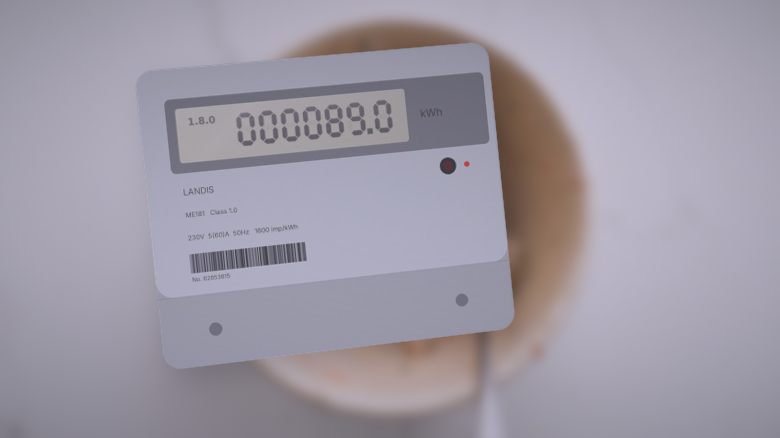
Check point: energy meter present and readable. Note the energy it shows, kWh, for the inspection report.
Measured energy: 89.0 kWh
